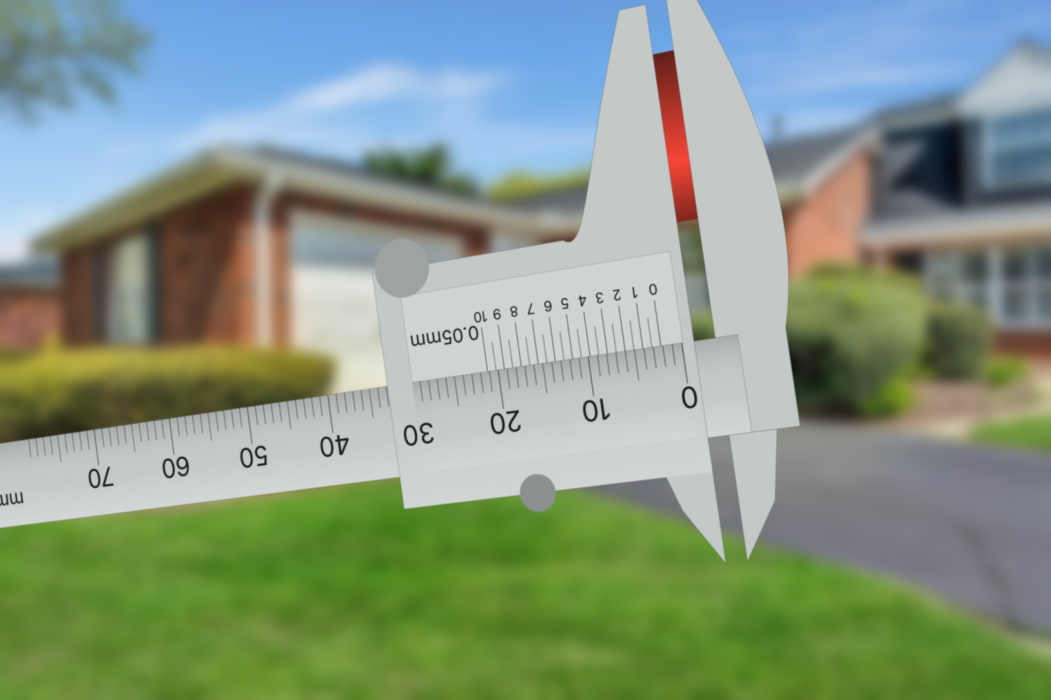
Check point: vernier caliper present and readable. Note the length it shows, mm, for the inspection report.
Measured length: 2.2 mm
